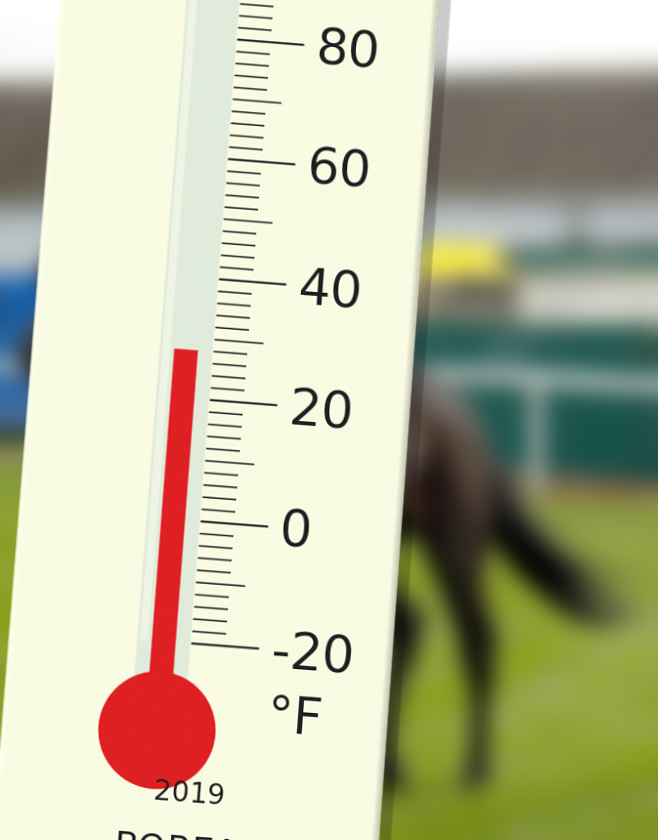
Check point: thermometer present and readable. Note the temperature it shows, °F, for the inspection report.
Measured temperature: 28 °F
